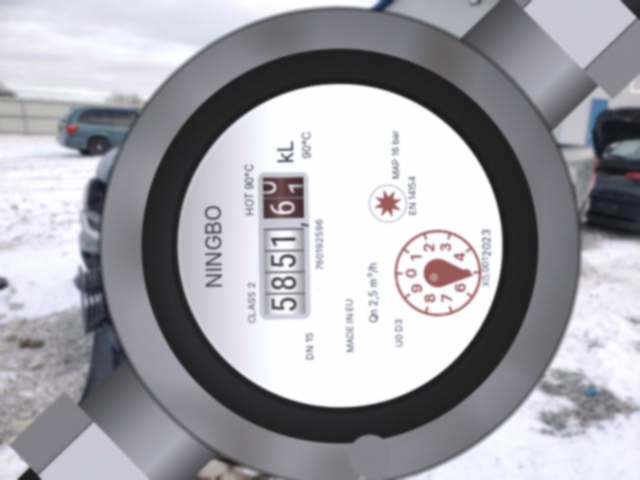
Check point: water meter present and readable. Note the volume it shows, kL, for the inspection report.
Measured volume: 5851.605 kL
